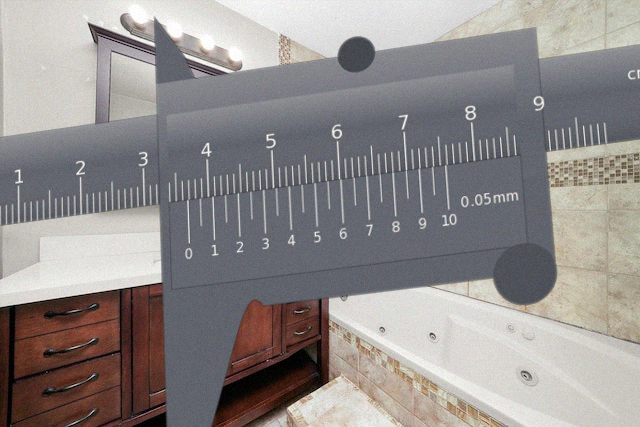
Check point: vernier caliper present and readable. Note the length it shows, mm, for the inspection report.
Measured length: 36.8 mm
